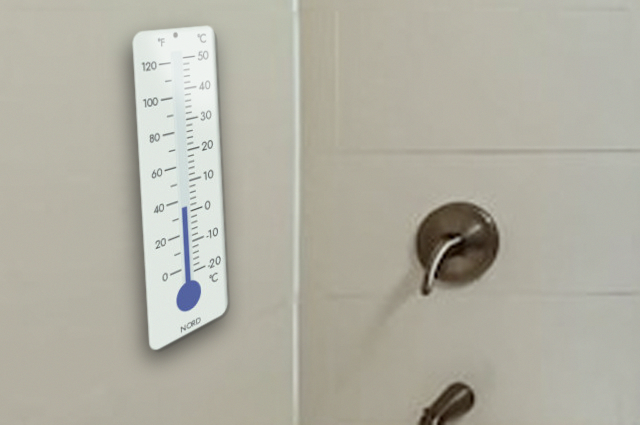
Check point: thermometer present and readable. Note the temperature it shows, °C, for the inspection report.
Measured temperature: 2 °C
